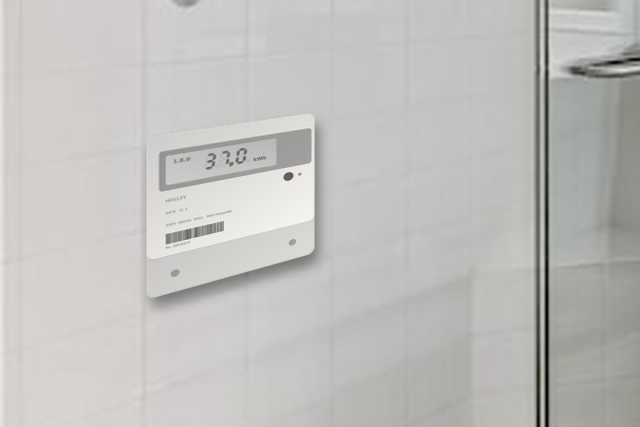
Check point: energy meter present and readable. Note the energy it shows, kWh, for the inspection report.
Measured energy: 37.0 kWh
